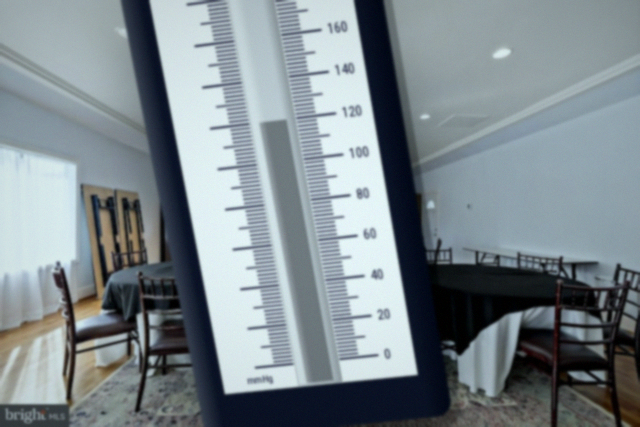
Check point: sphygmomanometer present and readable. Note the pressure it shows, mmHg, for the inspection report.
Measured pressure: 120 mmHg
